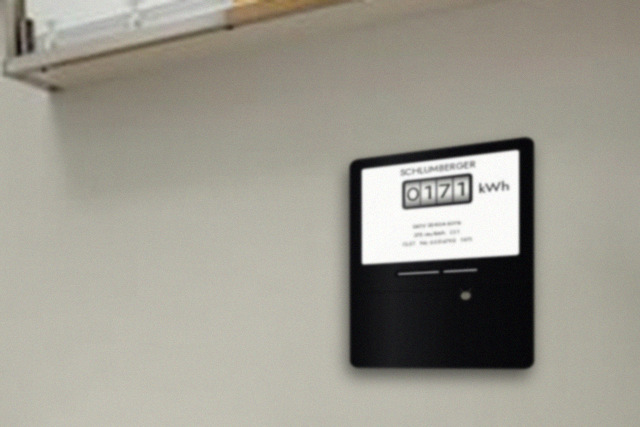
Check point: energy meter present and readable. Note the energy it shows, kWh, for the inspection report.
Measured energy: 171 kWh
